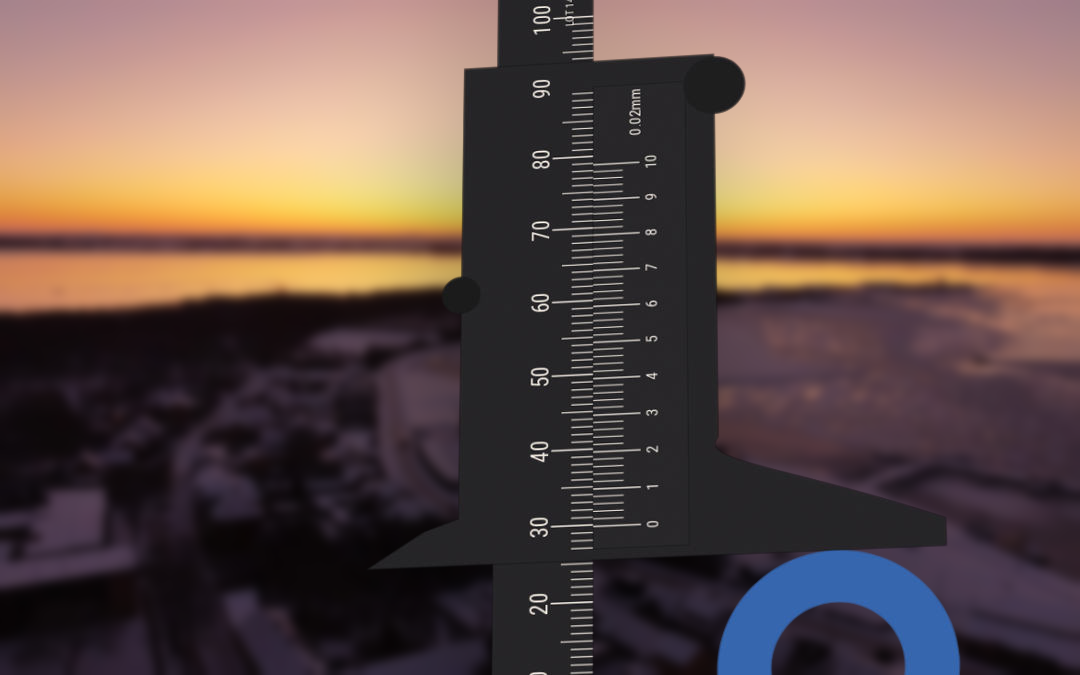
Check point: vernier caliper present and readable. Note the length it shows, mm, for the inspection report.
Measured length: 29.8 mm
